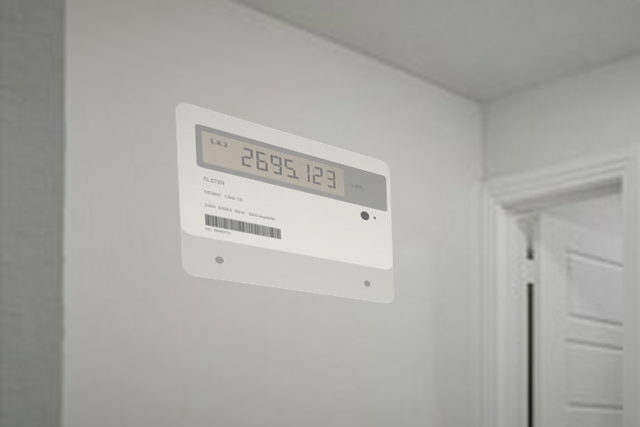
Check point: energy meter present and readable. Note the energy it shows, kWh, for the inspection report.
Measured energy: 2695.123 kWh
